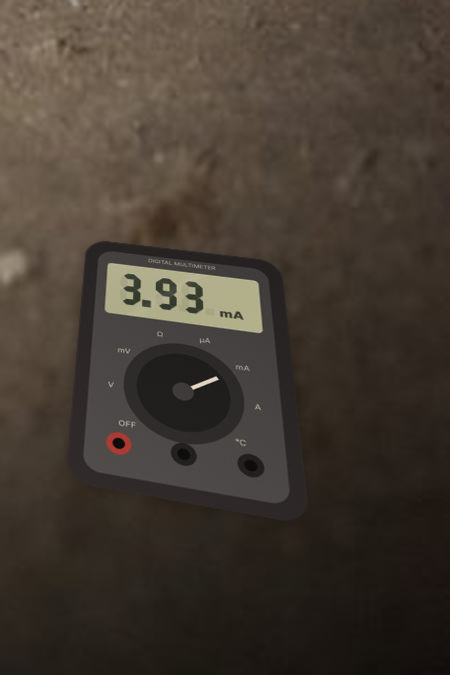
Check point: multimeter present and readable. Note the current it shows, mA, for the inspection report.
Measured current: 3.93 mA
